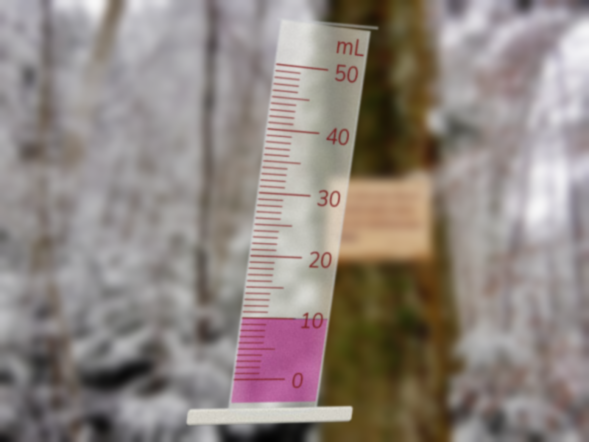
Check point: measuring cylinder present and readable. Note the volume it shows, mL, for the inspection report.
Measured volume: 10 mL
